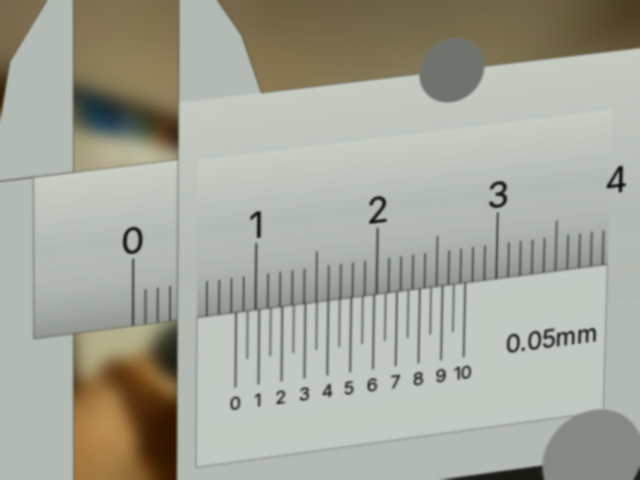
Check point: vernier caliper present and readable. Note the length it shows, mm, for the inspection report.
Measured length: 8.4 mm
